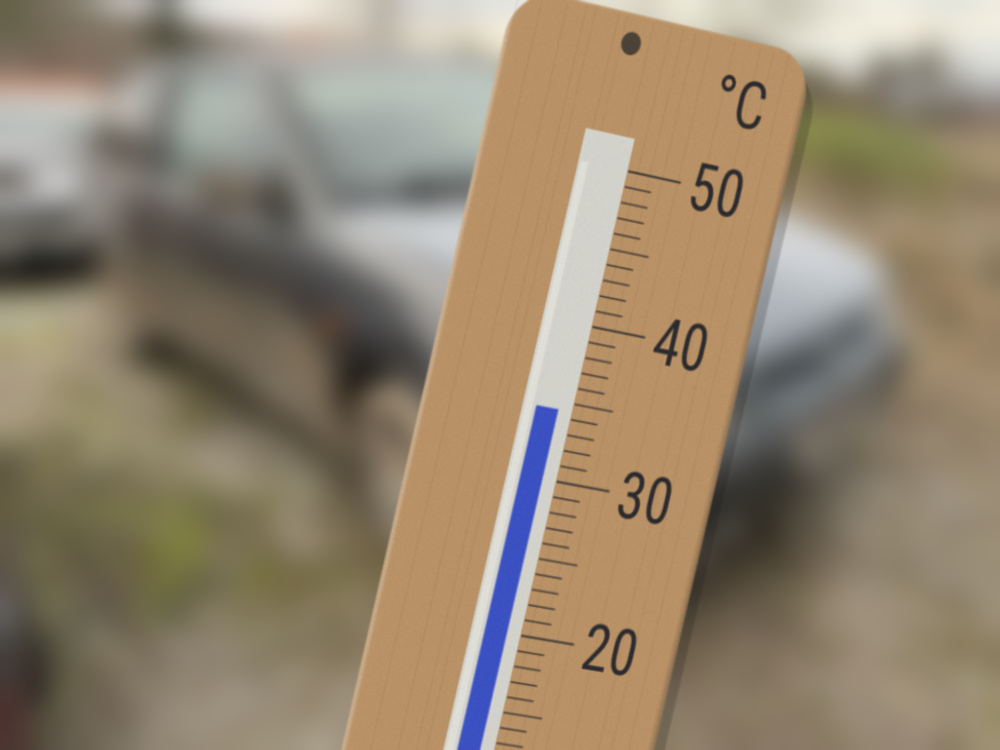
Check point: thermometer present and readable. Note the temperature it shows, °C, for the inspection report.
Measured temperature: 34.5 °C
